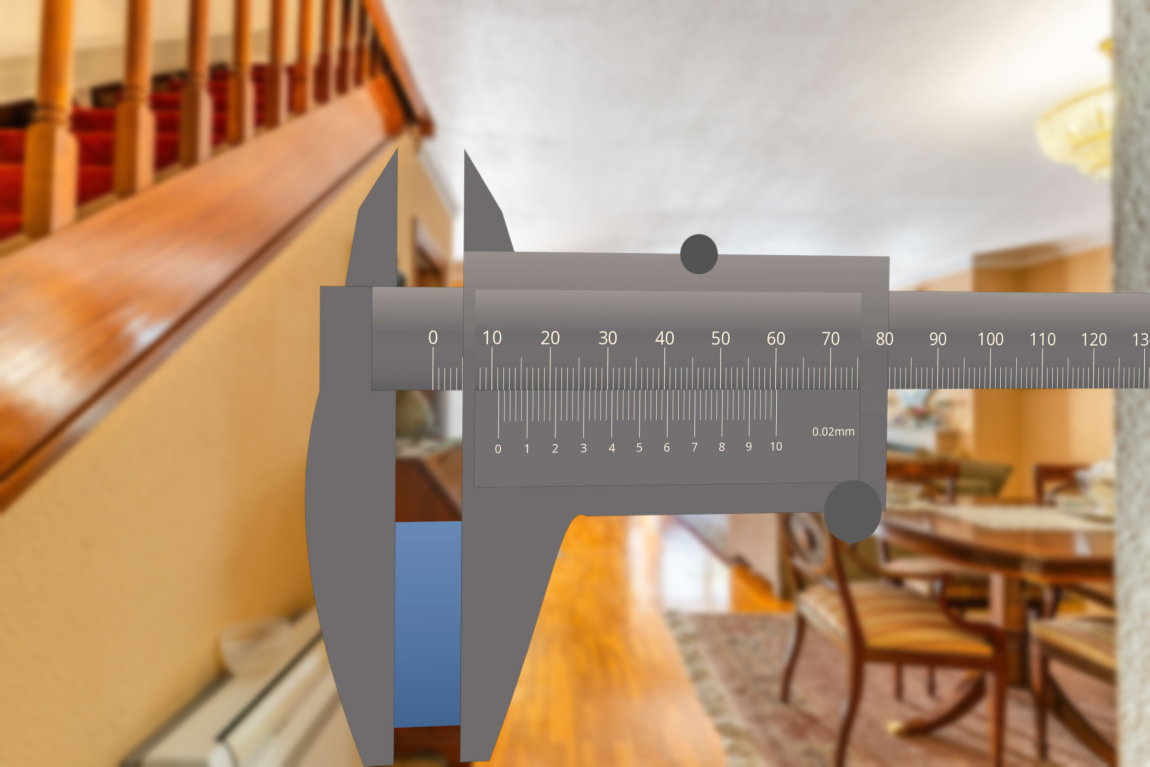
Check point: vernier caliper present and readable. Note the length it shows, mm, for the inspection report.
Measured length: 11.2 mm
